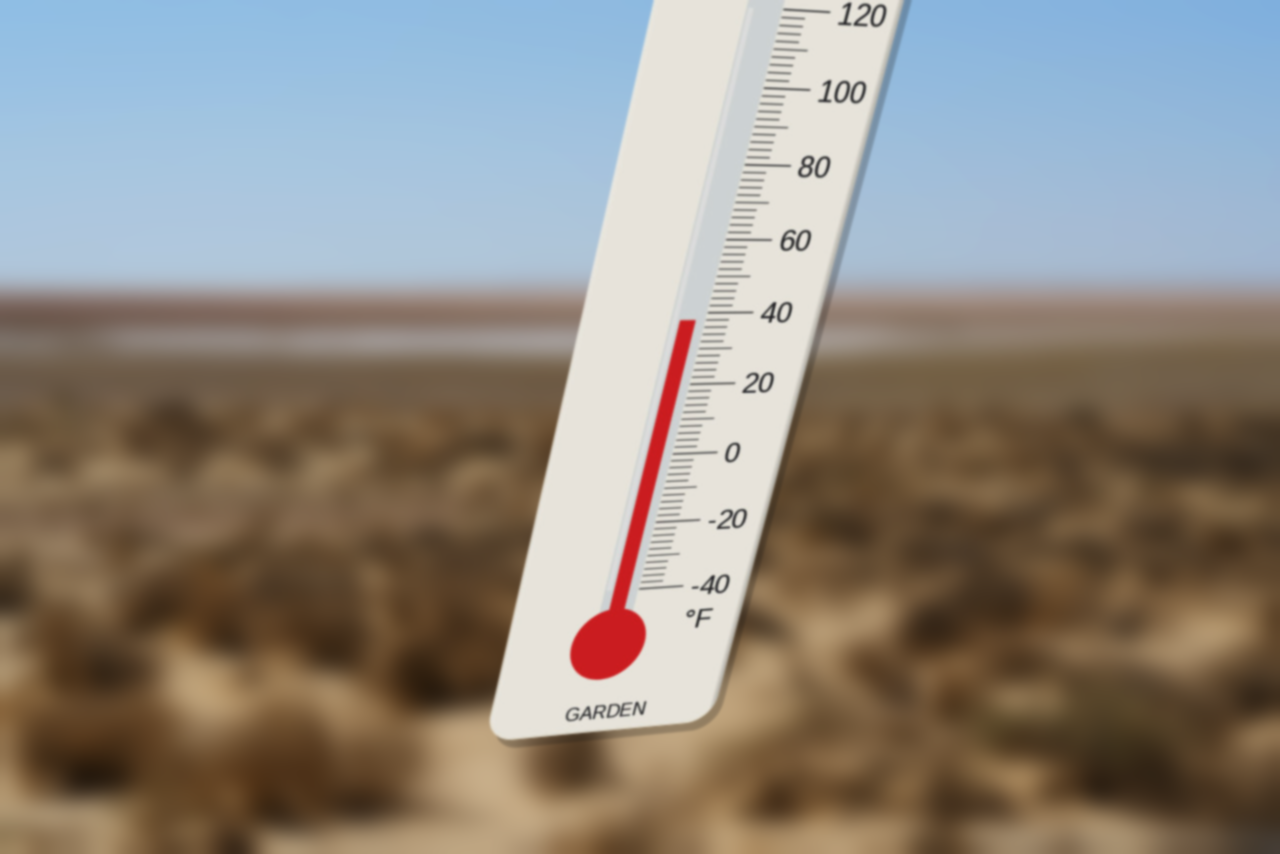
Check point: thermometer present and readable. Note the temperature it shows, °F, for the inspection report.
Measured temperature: 38 °F
